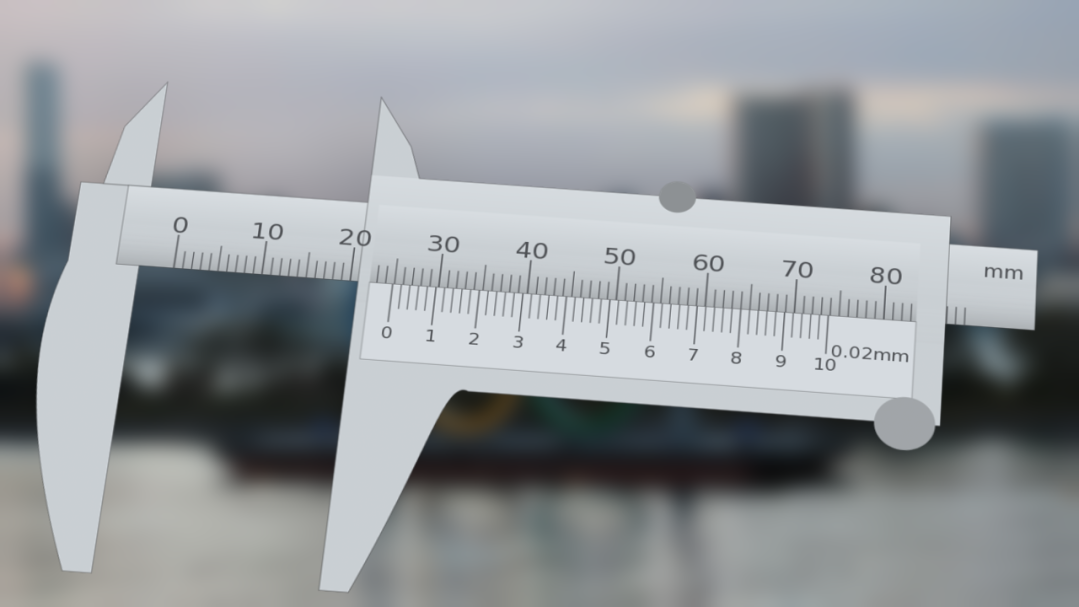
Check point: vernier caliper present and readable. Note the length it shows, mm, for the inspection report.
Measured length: 24.8 mm
